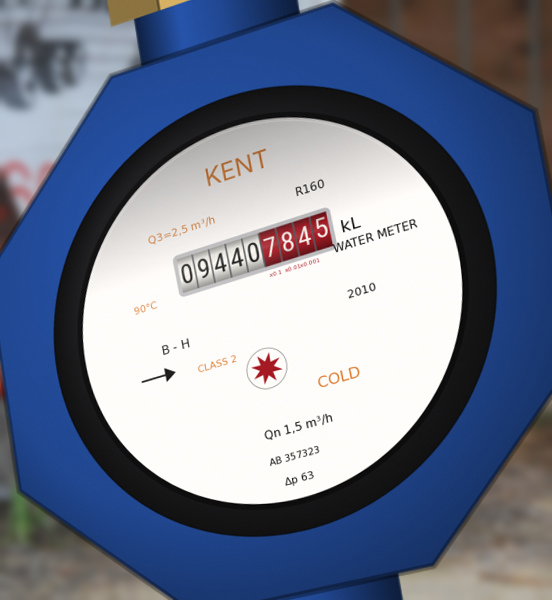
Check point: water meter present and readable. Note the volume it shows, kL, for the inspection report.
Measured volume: 9440.7845 kL
